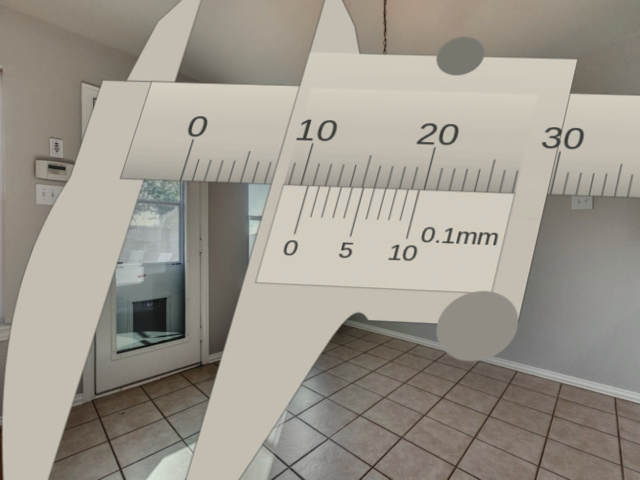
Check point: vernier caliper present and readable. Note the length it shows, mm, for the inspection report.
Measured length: 10.6 mm
